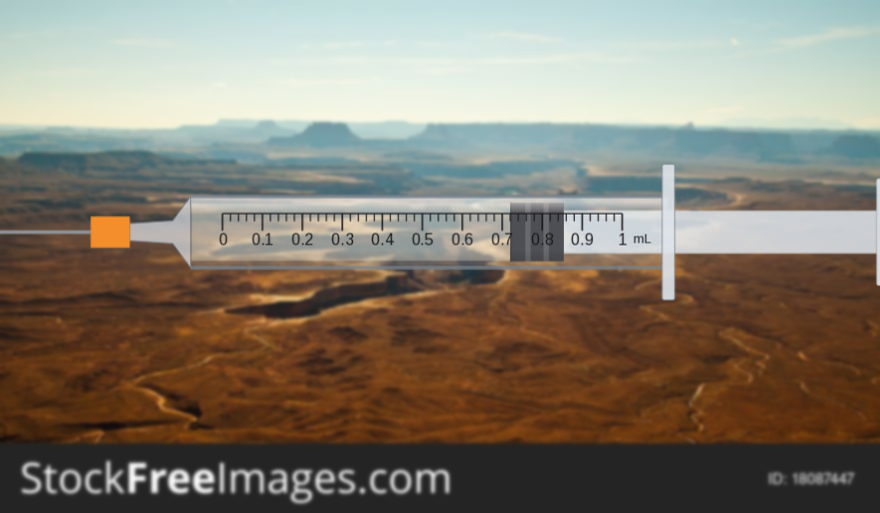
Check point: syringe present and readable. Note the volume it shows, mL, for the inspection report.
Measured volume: 0.72 mL
